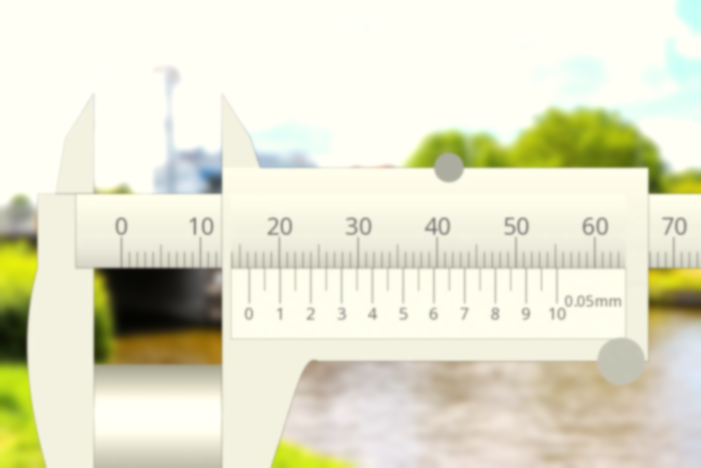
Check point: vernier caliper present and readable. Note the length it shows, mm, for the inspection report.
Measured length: 16.2 mm
